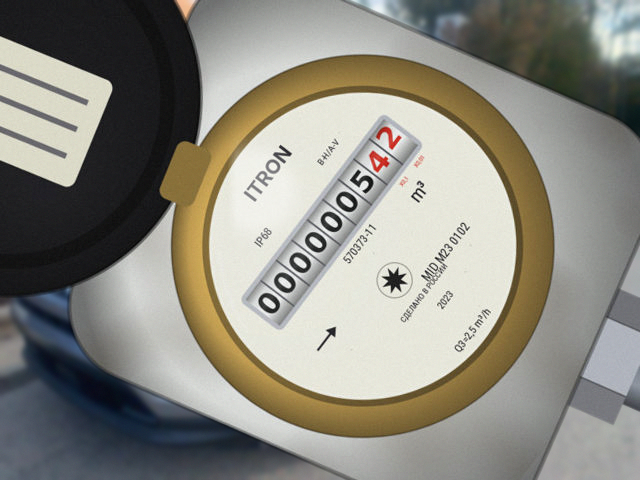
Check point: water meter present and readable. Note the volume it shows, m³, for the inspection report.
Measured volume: 5.42 m³
